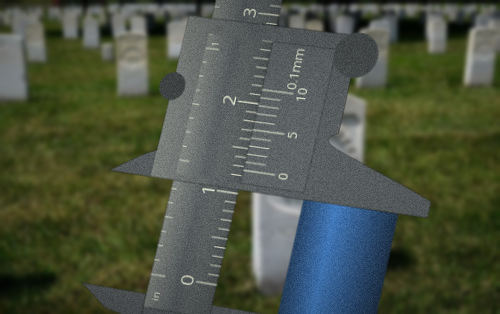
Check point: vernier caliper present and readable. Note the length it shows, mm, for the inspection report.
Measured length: 12.6 mm
